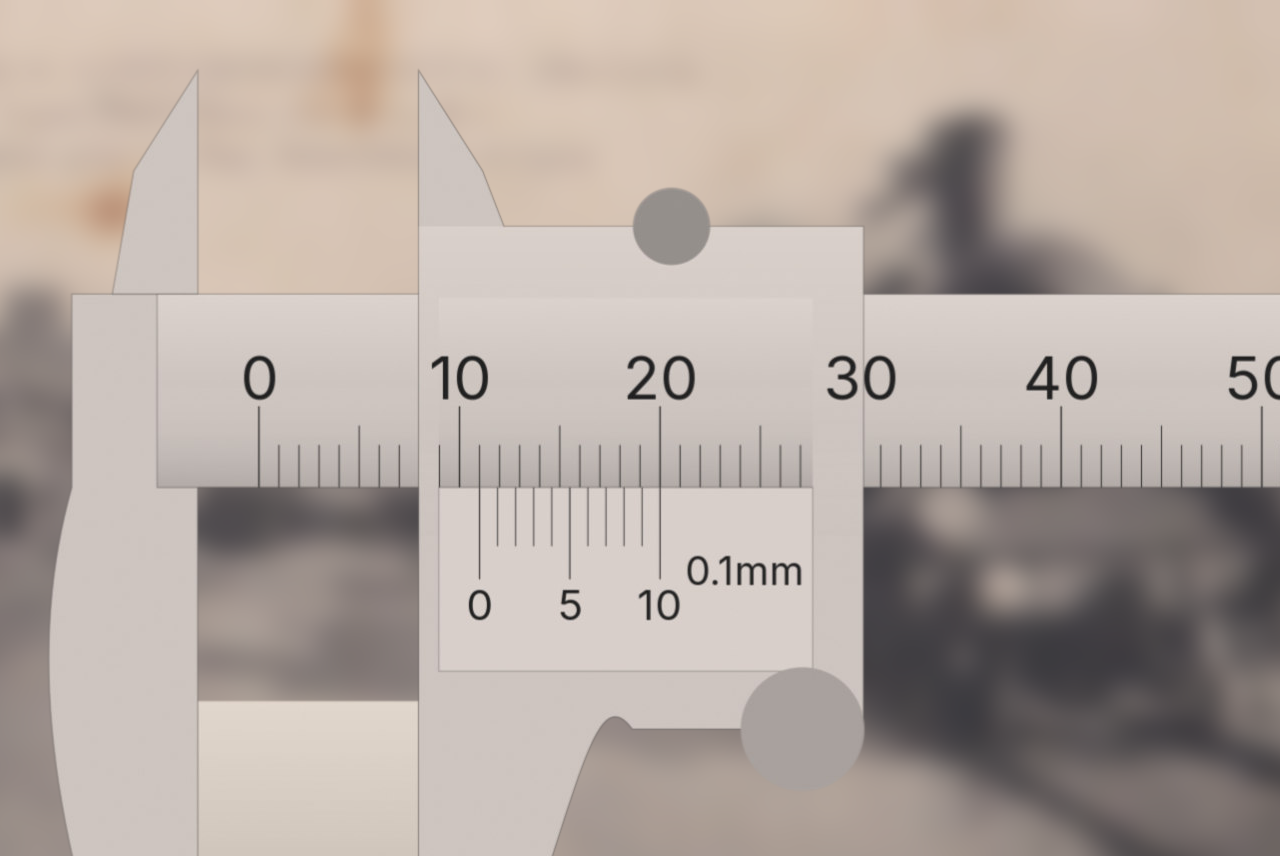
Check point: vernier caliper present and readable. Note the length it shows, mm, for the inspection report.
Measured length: 11.0 mm
